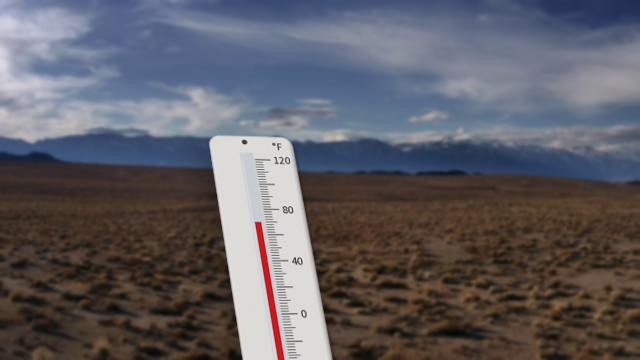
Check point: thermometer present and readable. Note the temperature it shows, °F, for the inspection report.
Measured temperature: 70 °F
